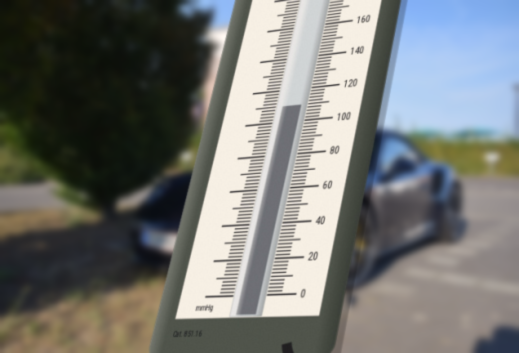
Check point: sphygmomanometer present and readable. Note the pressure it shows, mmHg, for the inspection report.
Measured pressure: 110 mmHg
